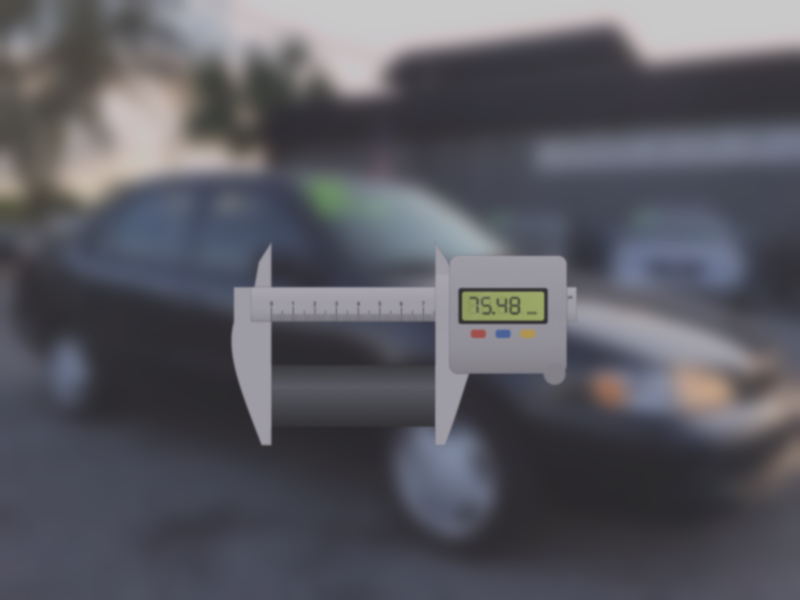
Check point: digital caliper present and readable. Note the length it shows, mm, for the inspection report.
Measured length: 75.48 mm
